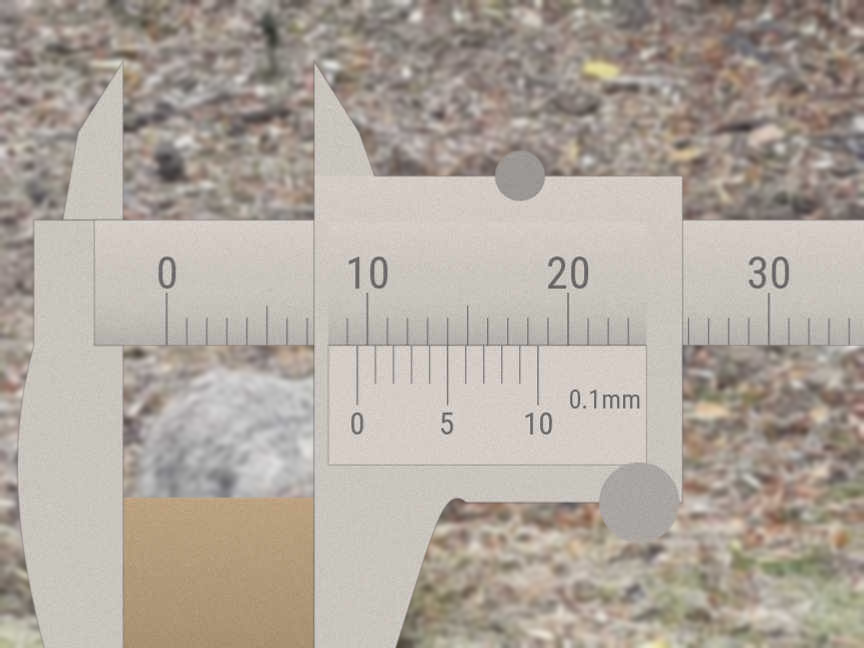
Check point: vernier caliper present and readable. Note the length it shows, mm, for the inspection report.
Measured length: 9.5 mm
